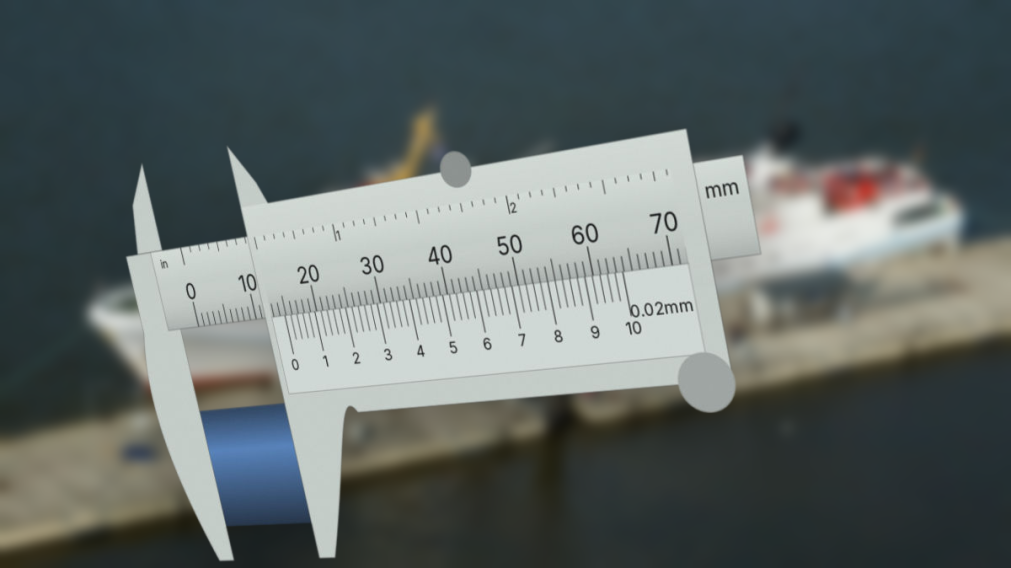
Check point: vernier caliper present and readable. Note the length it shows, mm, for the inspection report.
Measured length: 14.8 mm
